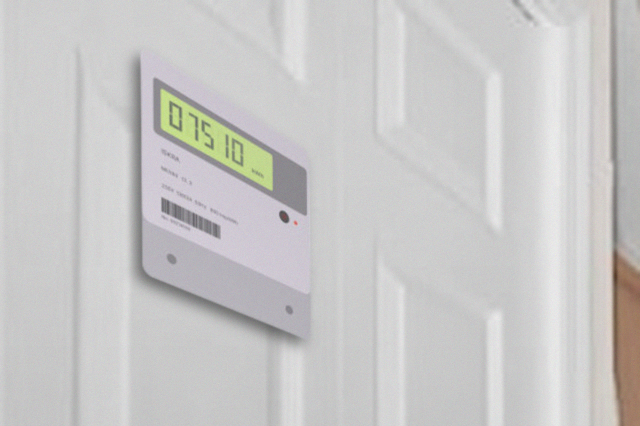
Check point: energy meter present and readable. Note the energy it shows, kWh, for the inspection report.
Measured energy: 7510 kWh
